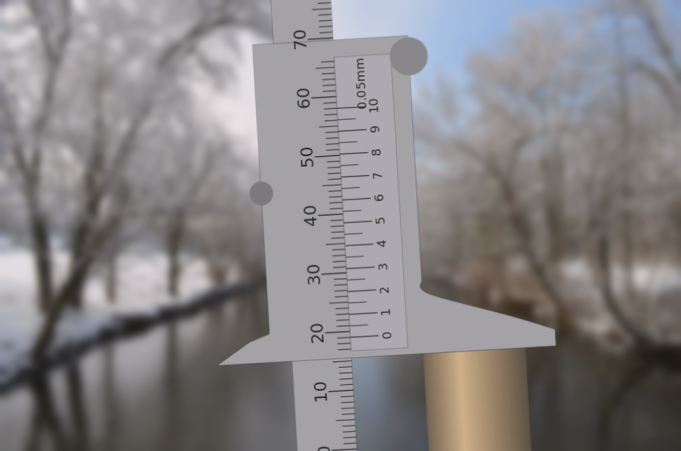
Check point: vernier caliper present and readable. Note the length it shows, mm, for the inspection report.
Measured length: 19.0 mm
